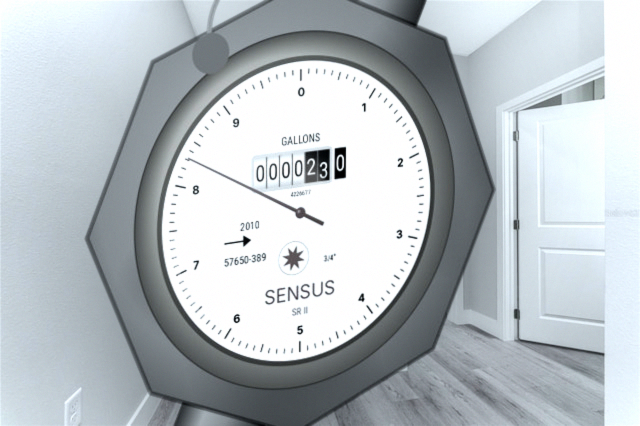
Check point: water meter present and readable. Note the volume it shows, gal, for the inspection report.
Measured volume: 228.3 gal
